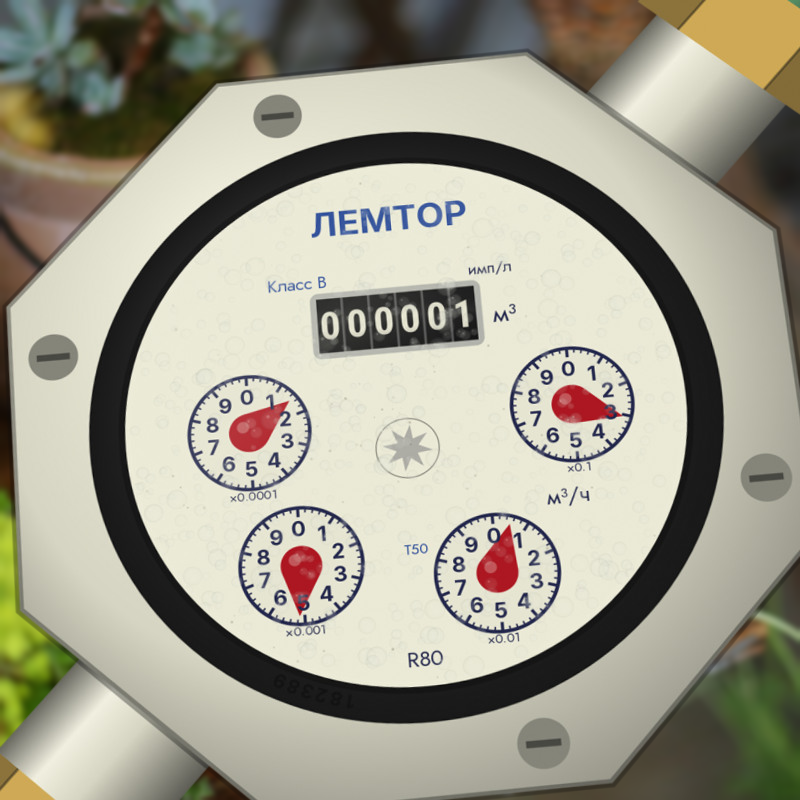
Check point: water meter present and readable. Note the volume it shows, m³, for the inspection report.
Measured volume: 1.3051 m³
